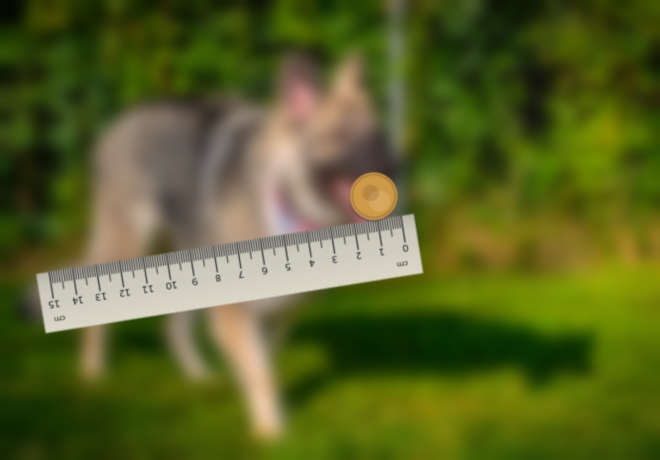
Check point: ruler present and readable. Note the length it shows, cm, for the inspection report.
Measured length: 2 cm
